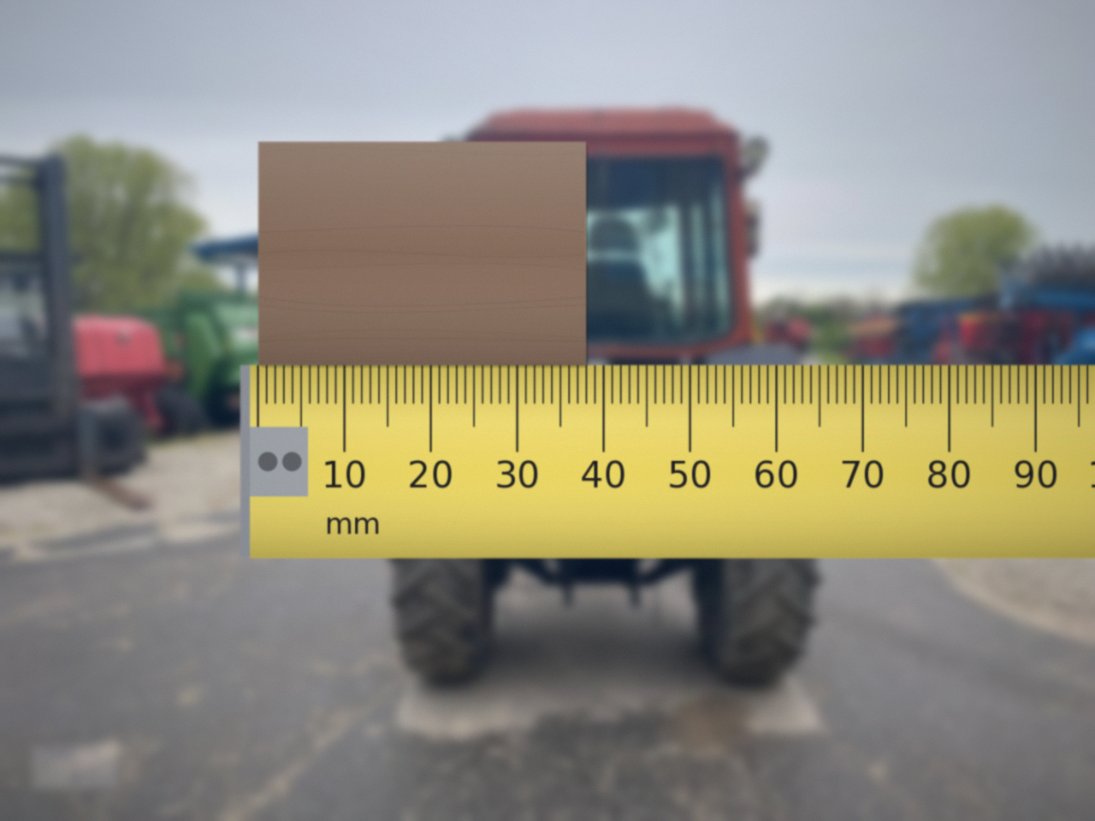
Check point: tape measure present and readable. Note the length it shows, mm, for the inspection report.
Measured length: 38 mm
